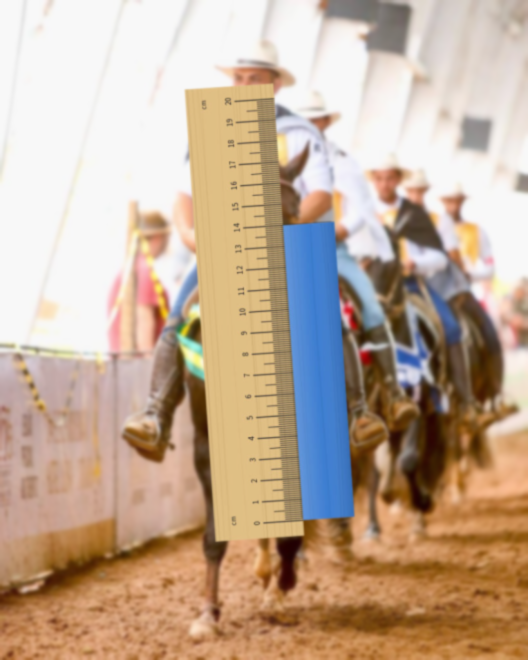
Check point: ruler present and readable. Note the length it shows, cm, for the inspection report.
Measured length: 14 cm
